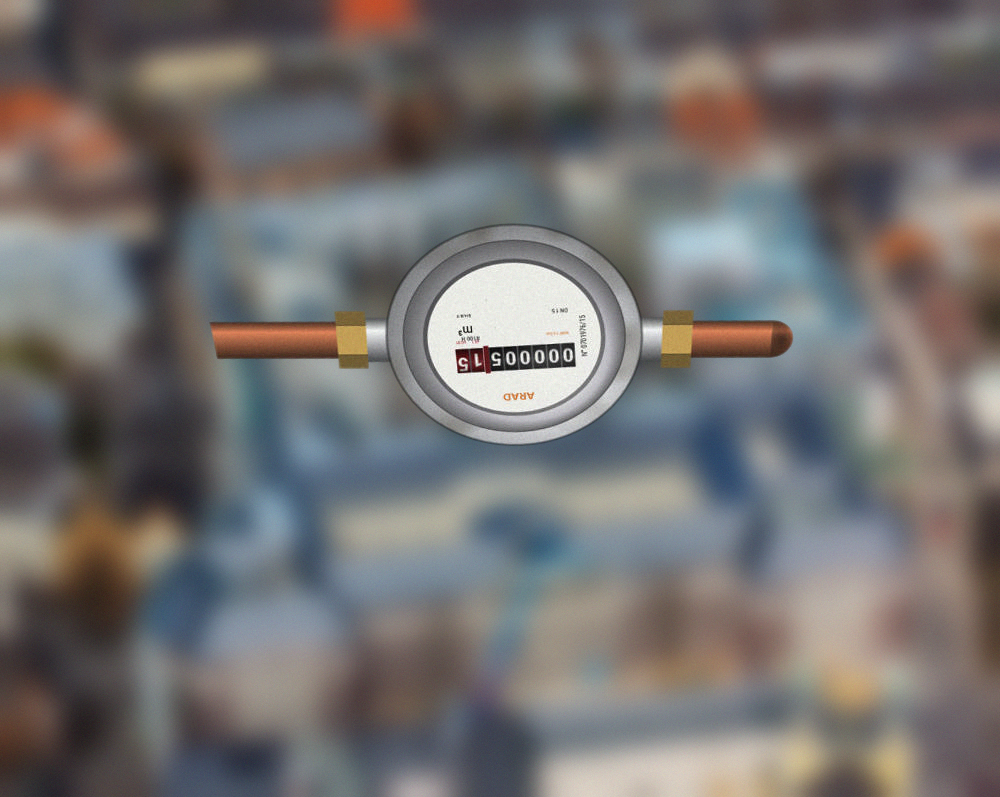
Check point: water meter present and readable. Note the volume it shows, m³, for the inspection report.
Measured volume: 5.15 m³
